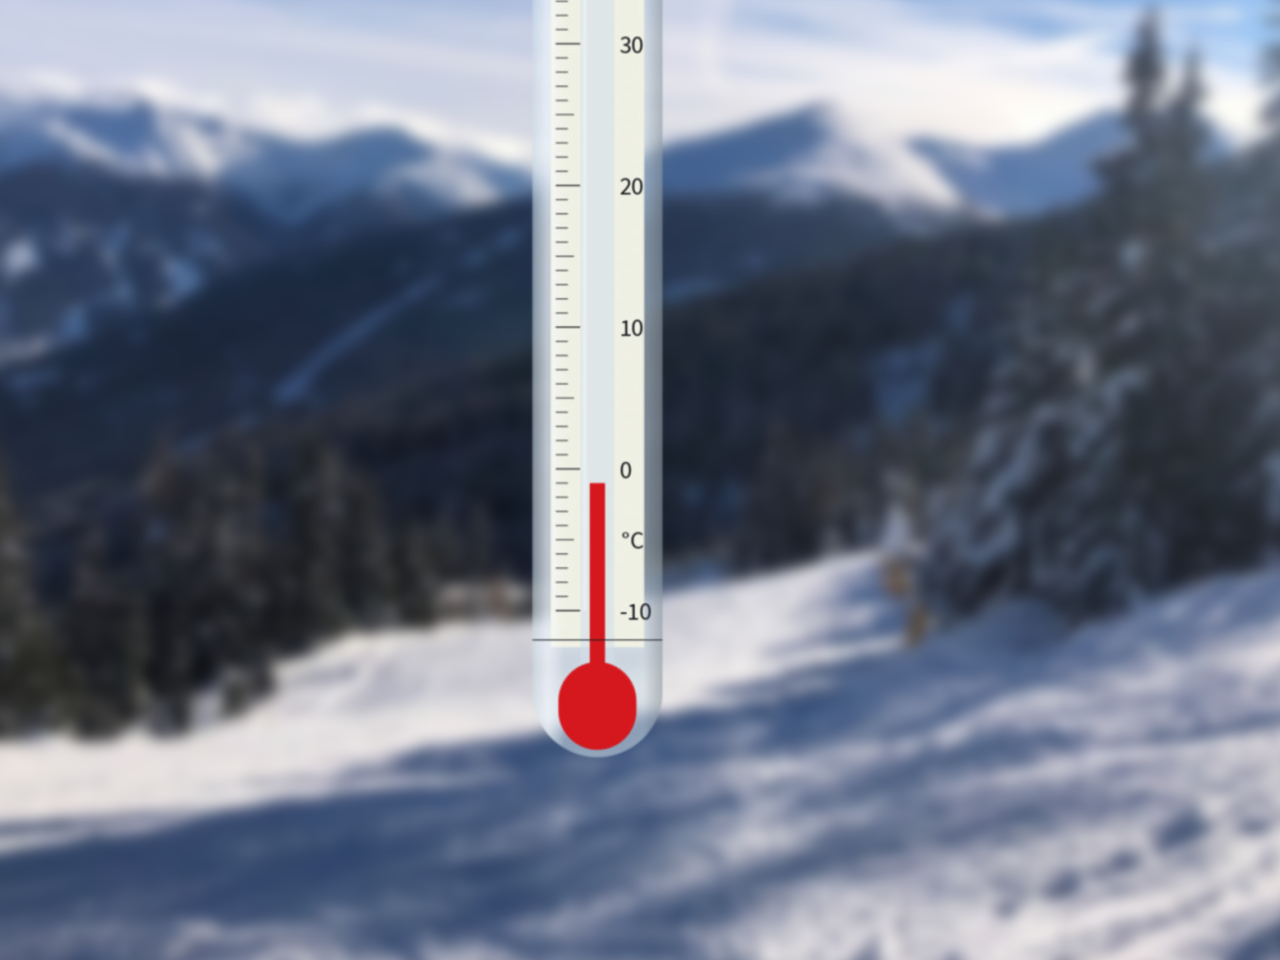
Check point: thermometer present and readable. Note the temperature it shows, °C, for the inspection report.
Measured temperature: -1 °C
